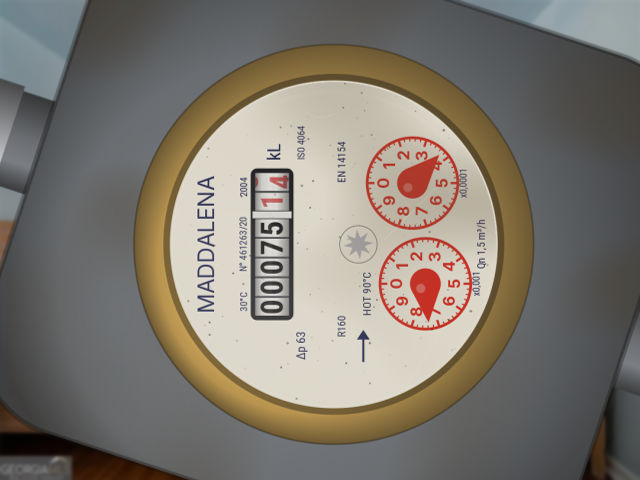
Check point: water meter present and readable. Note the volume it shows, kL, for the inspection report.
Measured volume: 75.1373 kL
